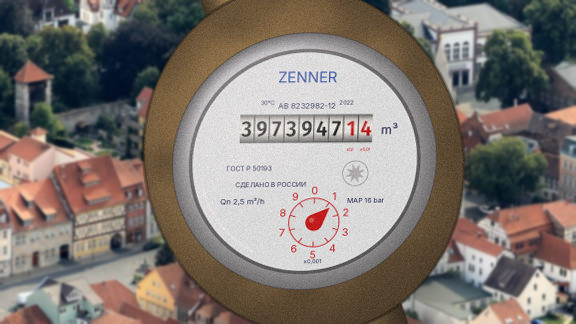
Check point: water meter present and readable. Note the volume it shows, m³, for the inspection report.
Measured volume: 3973947.141 m³
